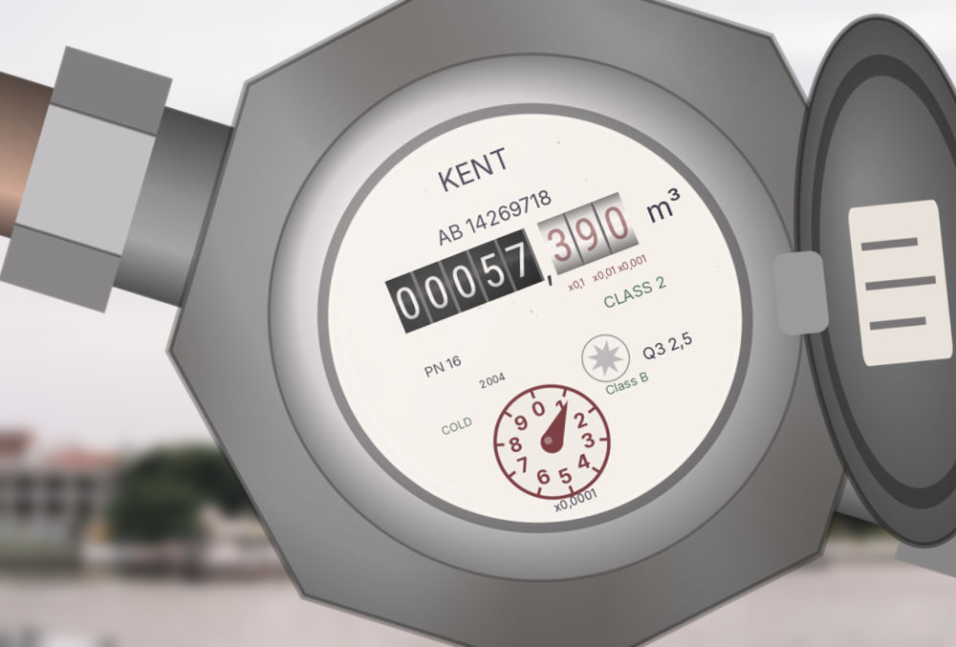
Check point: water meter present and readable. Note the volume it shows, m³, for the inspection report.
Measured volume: 57.3901 m³
